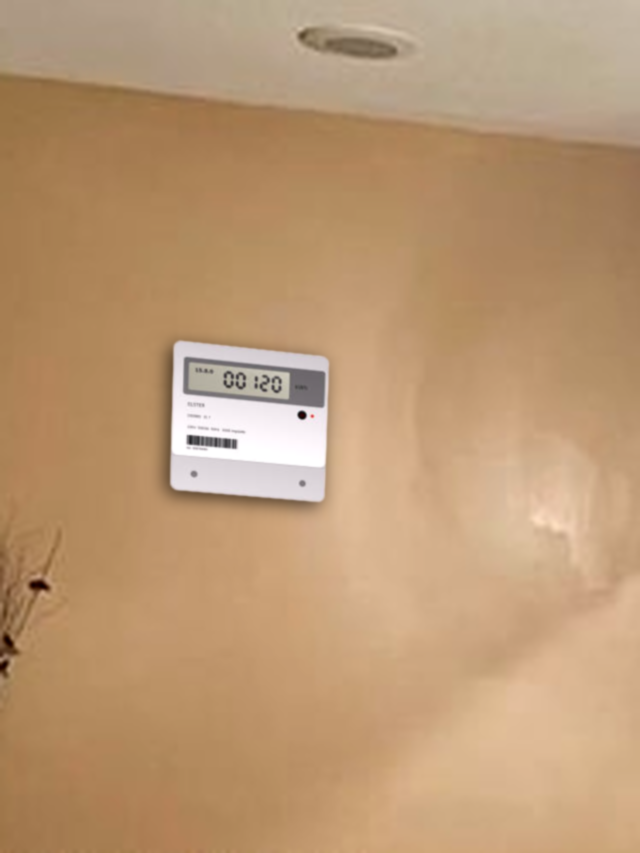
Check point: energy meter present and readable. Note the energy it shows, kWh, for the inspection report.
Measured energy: 120 kWh
